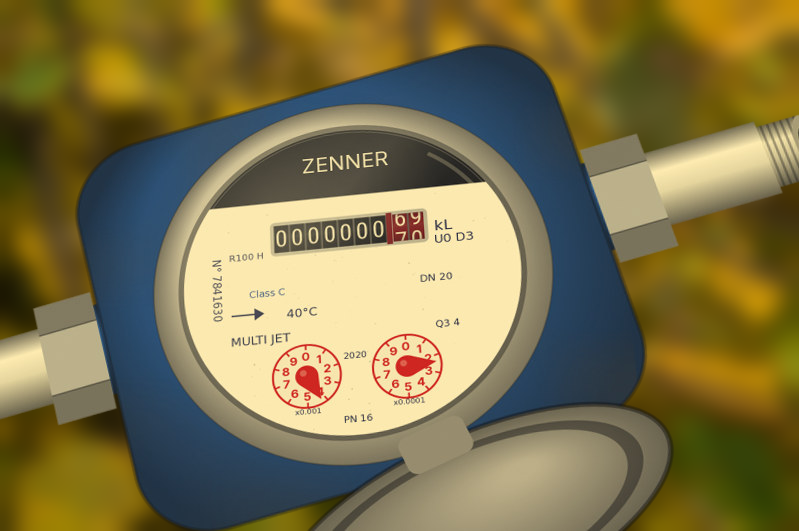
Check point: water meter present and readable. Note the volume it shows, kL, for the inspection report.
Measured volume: 0.6942 kL
